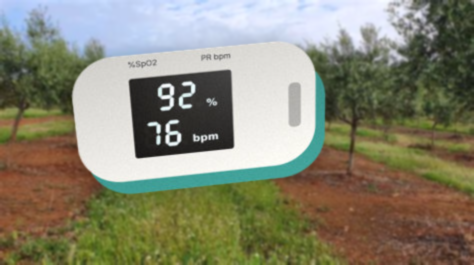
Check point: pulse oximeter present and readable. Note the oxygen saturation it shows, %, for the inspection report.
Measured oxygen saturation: 92 %
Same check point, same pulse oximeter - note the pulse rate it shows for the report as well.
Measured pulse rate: 76 bpm
